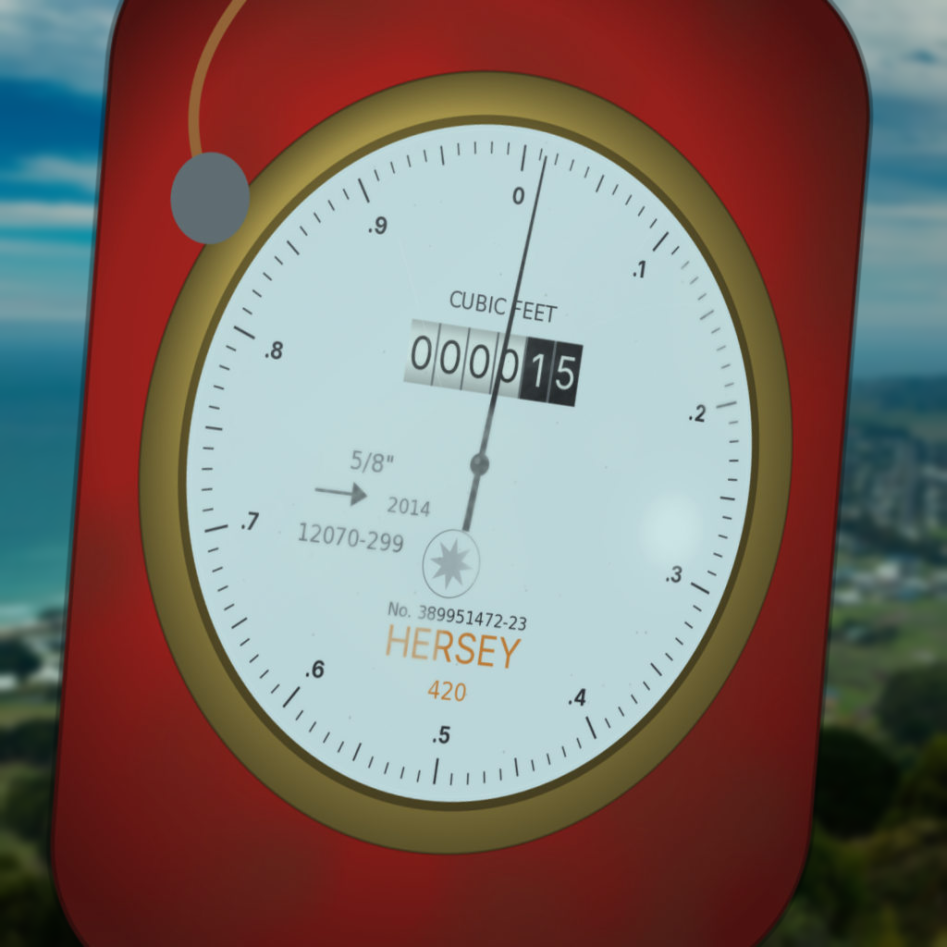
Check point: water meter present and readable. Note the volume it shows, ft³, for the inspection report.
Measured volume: 15.01 ft³
